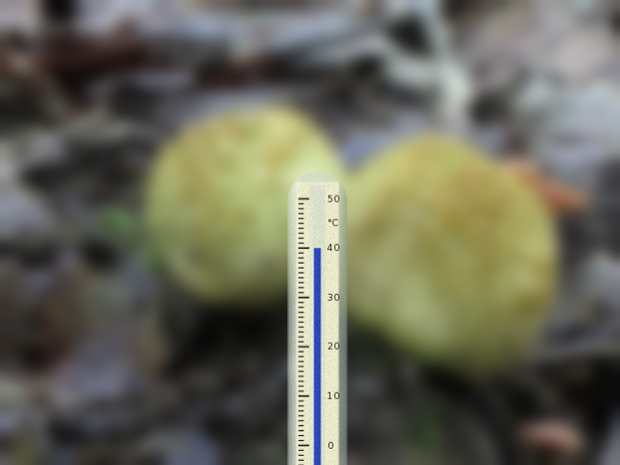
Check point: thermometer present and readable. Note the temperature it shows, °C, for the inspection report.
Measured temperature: 40 °C
